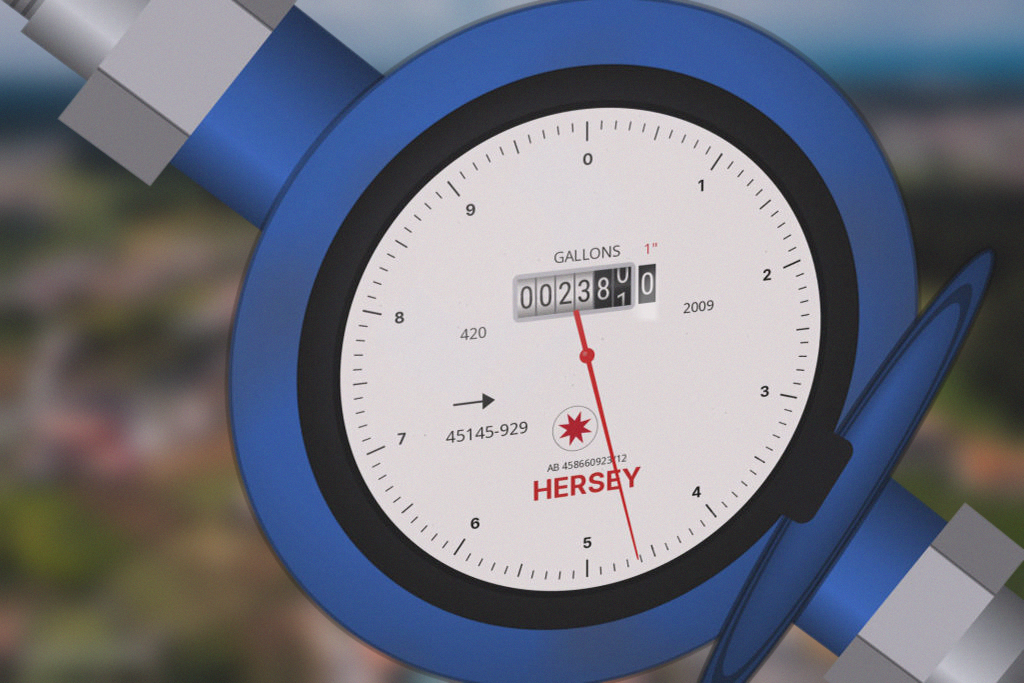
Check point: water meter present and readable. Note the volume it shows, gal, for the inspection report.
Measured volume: 23804.6 gal
